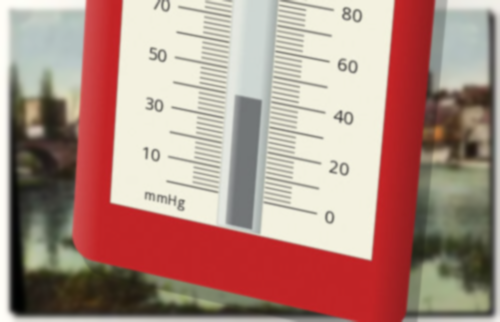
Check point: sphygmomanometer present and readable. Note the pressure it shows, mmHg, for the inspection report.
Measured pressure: 40 mmHg
